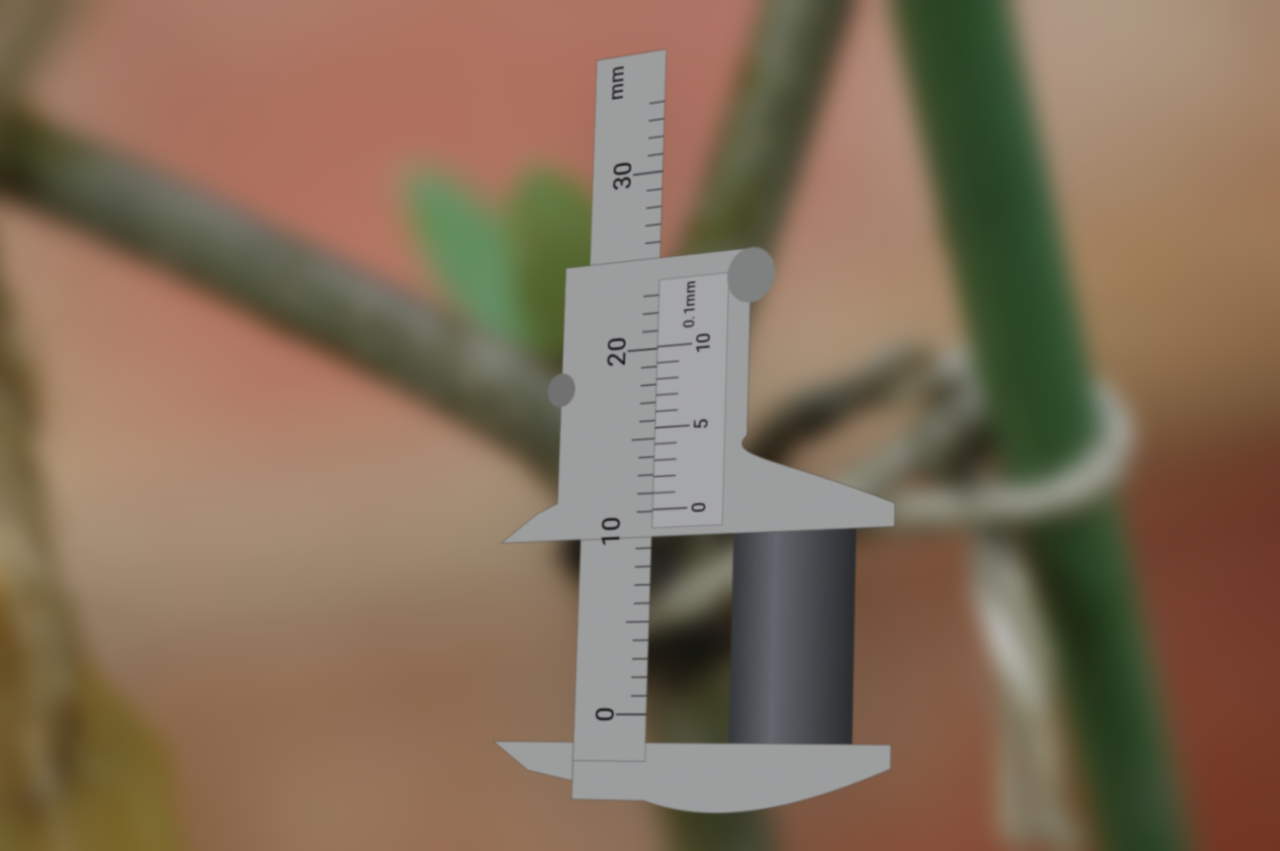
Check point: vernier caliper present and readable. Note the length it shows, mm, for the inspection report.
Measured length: 11.1 mm
